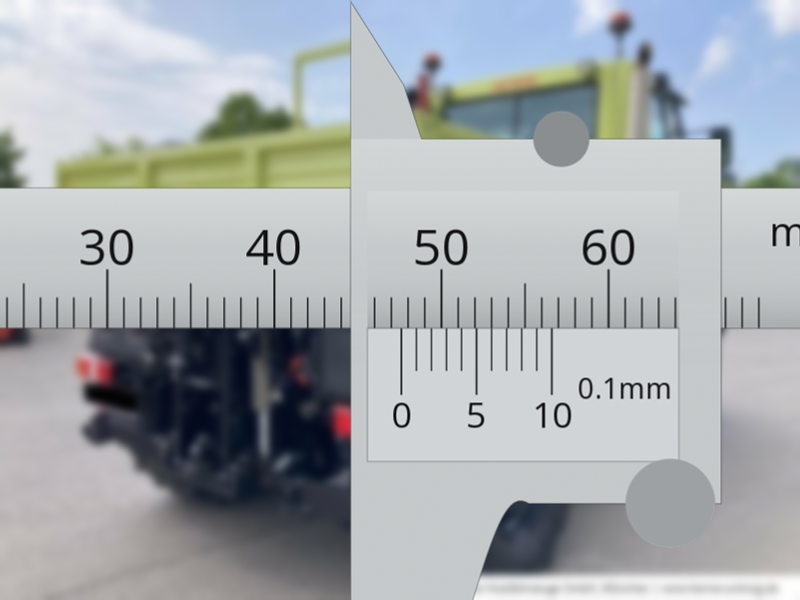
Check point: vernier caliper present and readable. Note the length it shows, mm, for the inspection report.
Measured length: 47.6 mm
